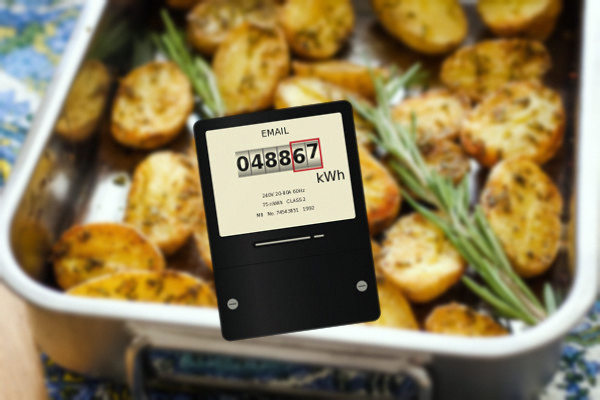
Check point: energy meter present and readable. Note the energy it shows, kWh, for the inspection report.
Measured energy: 488.67 kWh
